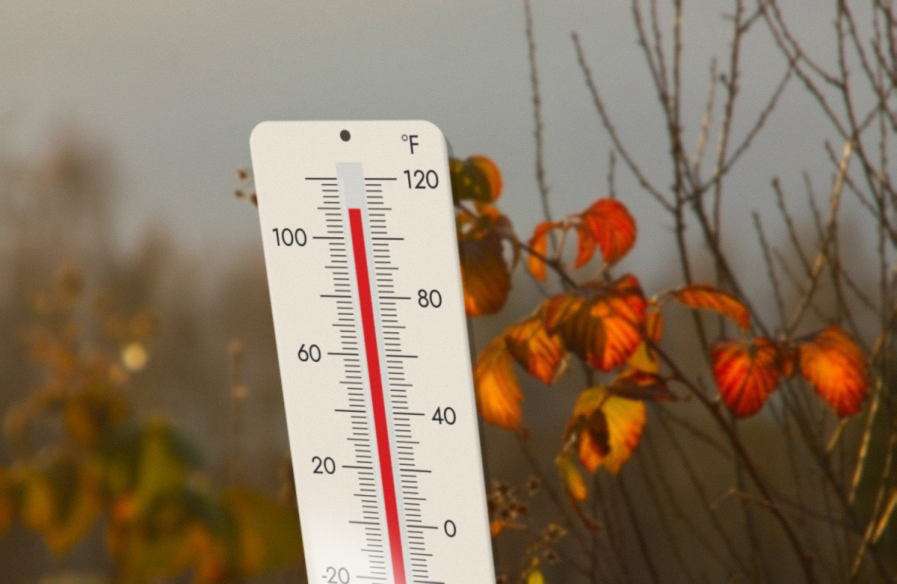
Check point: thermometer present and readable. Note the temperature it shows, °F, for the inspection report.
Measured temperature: 110 °F
